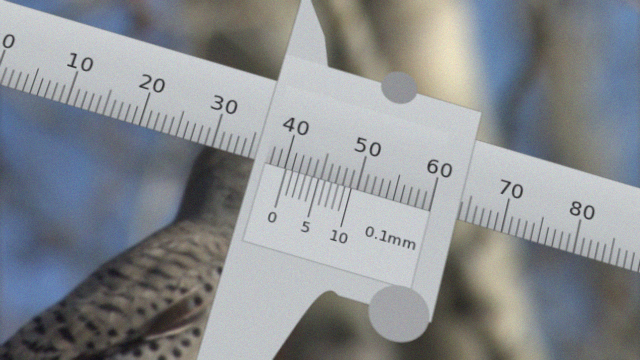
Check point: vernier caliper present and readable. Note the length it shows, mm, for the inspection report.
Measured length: 40.2 mm
